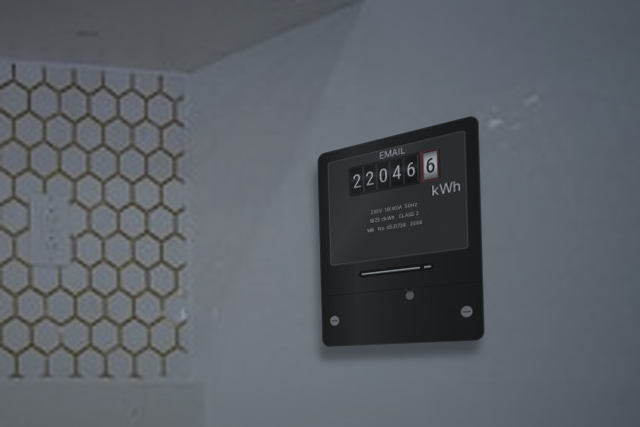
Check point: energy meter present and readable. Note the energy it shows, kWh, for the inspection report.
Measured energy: 22046.6 kWh
